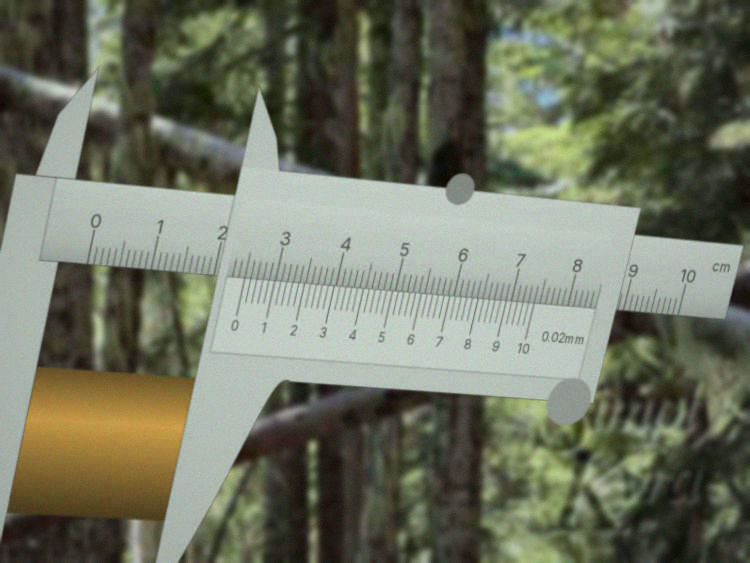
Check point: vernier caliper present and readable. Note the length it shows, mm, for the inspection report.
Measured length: 25.0 mm
